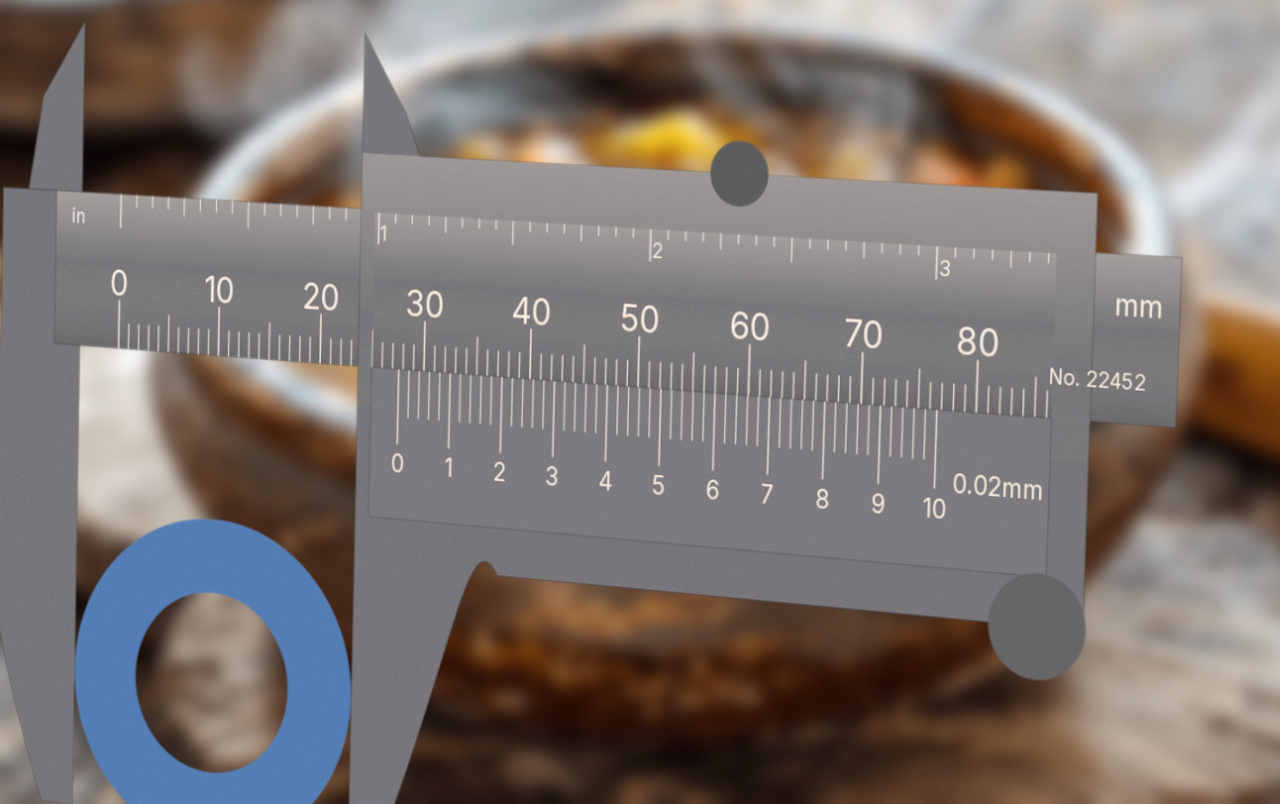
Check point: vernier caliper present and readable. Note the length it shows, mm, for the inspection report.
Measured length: 27.6 mm
